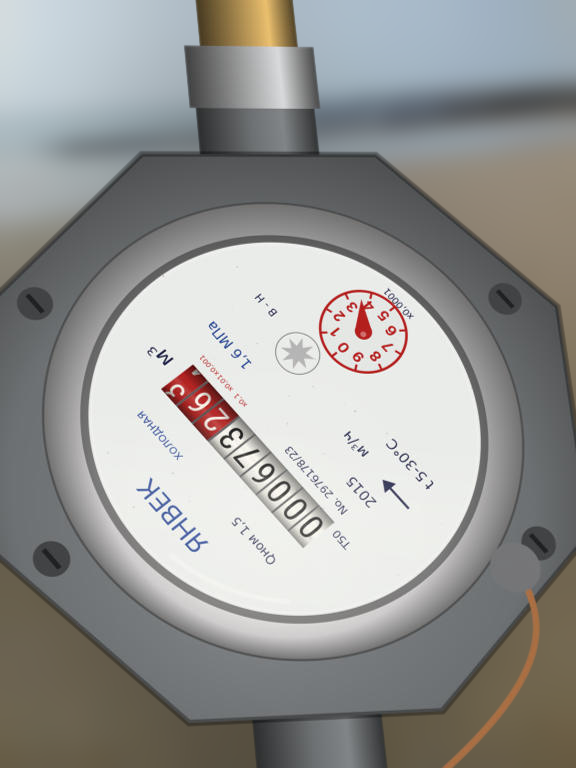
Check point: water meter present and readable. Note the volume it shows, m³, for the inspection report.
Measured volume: 673.2633 m³
